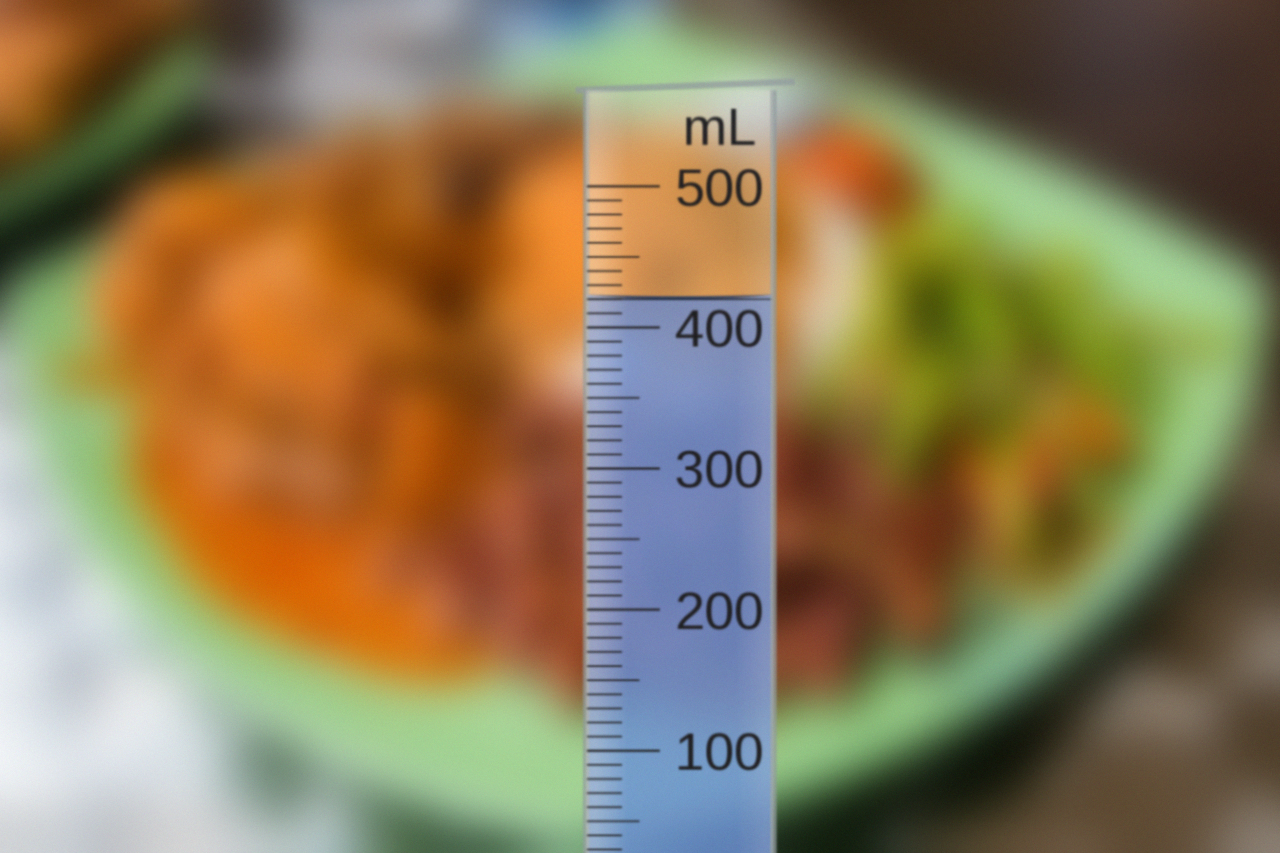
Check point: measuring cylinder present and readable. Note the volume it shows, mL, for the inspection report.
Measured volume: 420 mL
